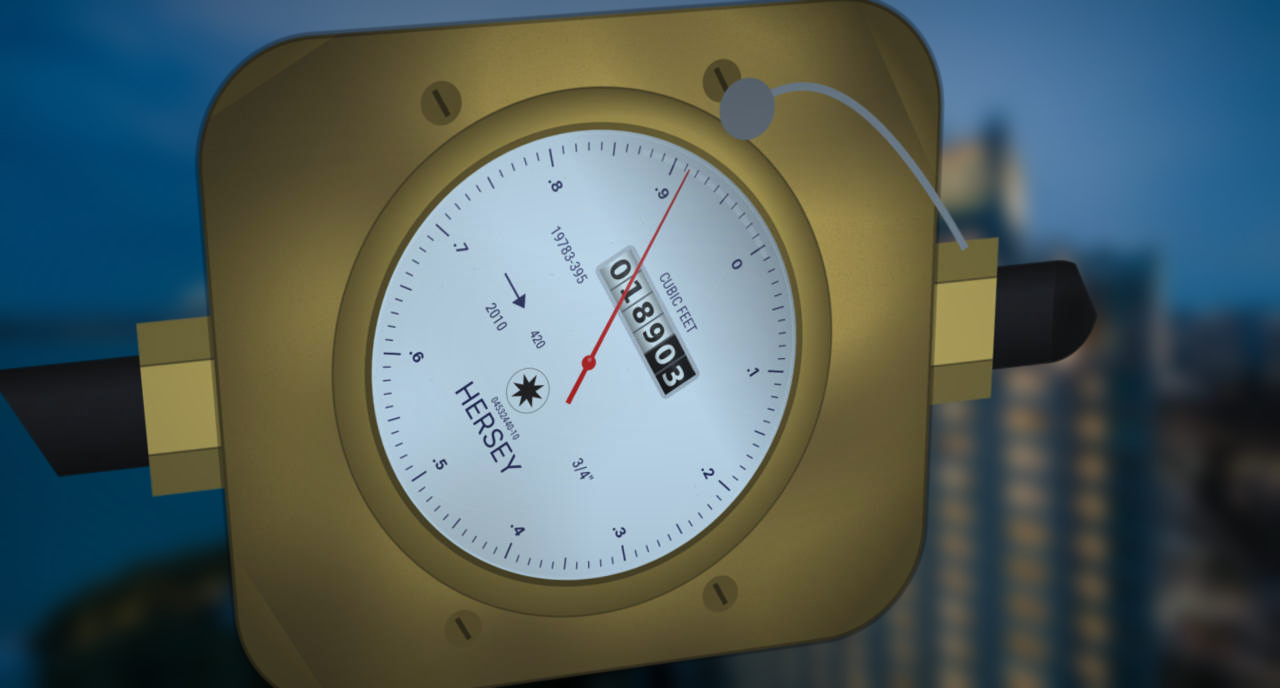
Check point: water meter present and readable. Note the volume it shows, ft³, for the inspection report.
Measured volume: 18902.91 ft³
